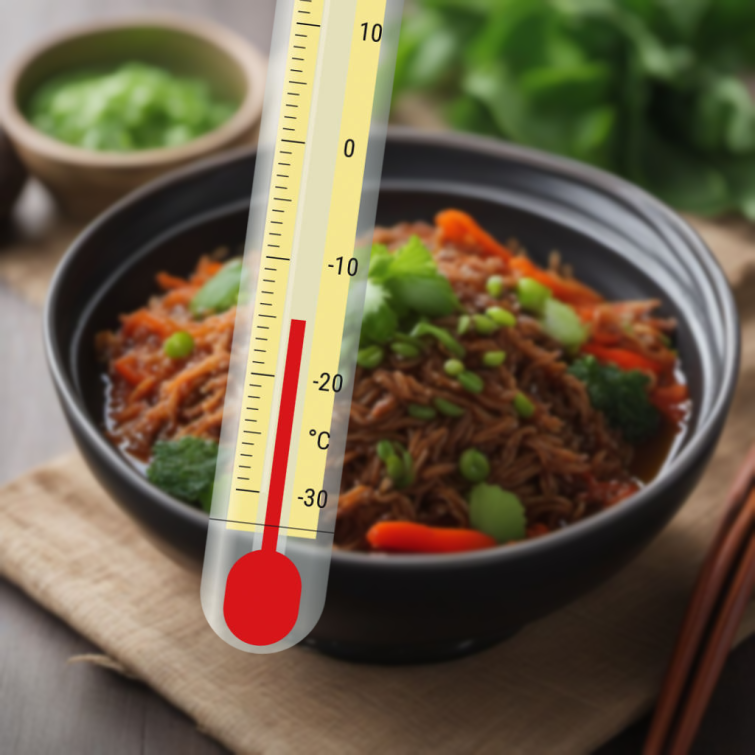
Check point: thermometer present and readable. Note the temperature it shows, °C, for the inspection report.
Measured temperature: -15 °C
